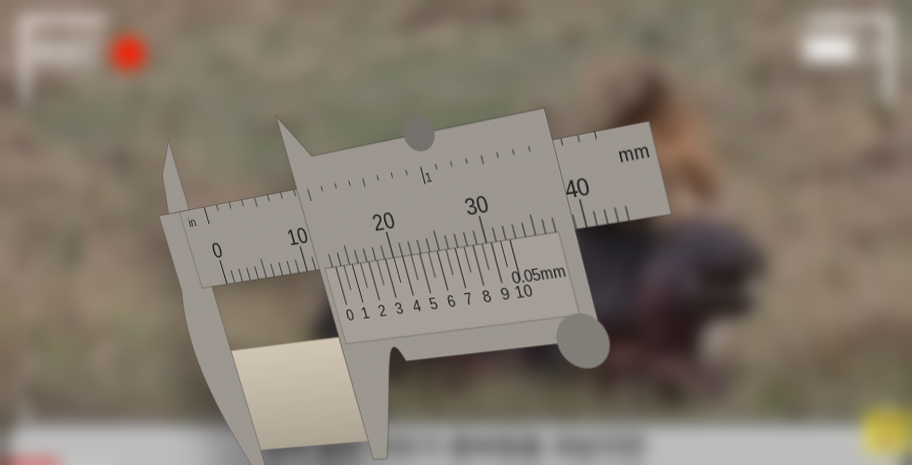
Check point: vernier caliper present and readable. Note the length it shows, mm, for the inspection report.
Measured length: 13.4 mm
